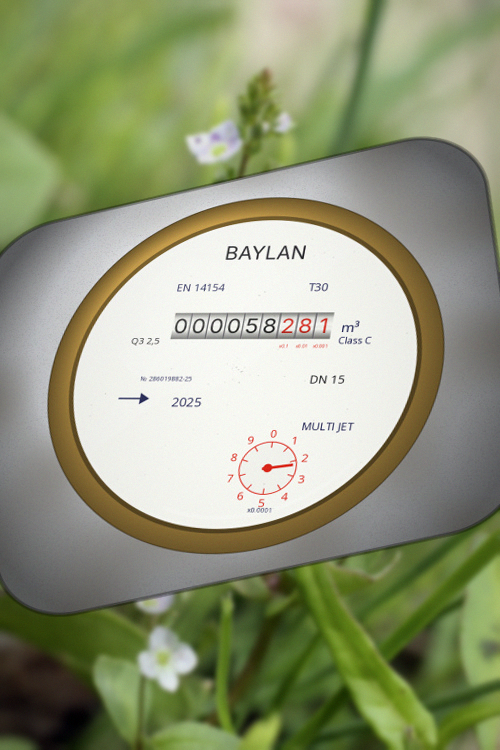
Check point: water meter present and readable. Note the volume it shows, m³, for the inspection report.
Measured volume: 58.2812 m³
